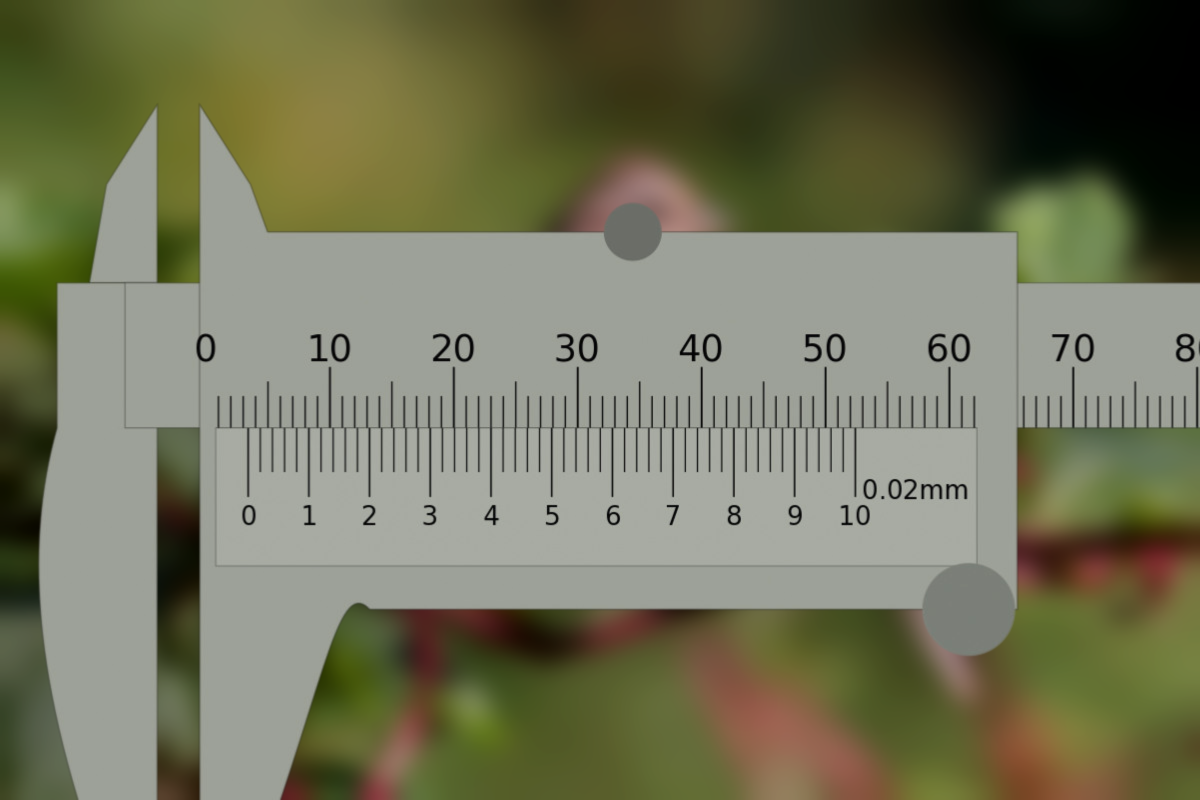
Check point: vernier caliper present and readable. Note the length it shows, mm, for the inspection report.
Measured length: 3.4 mm
